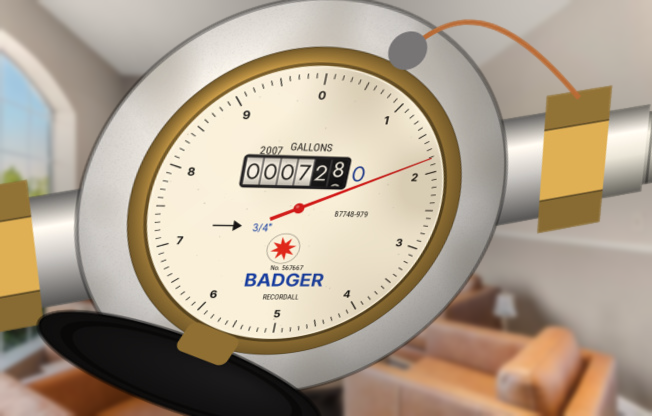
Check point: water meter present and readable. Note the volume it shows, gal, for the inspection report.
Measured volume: 7281.8 gal
